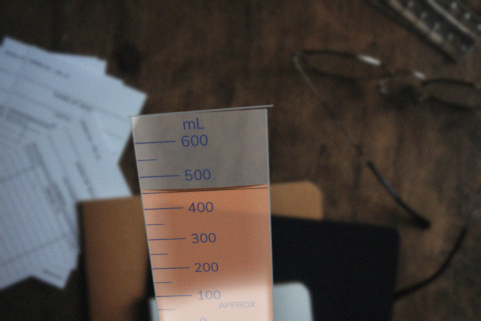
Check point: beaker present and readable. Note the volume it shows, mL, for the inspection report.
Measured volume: 450 mL
